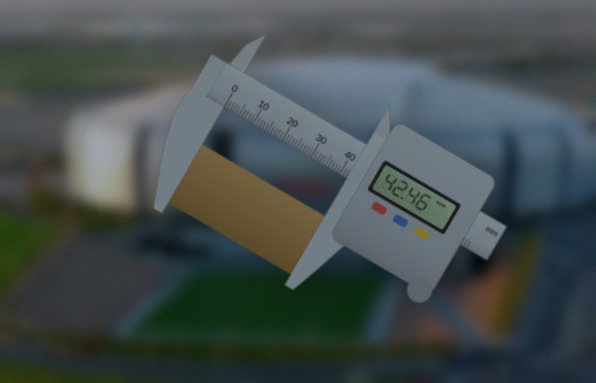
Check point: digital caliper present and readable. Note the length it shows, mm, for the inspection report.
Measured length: 42.46 mm
